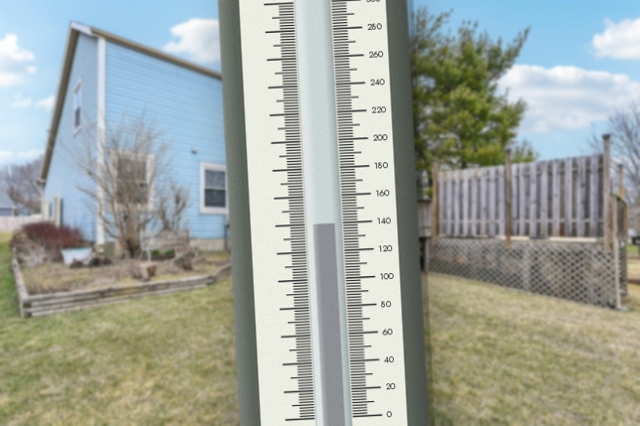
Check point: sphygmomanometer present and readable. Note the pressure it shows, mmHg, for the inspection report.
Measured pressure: 140 mmHg
